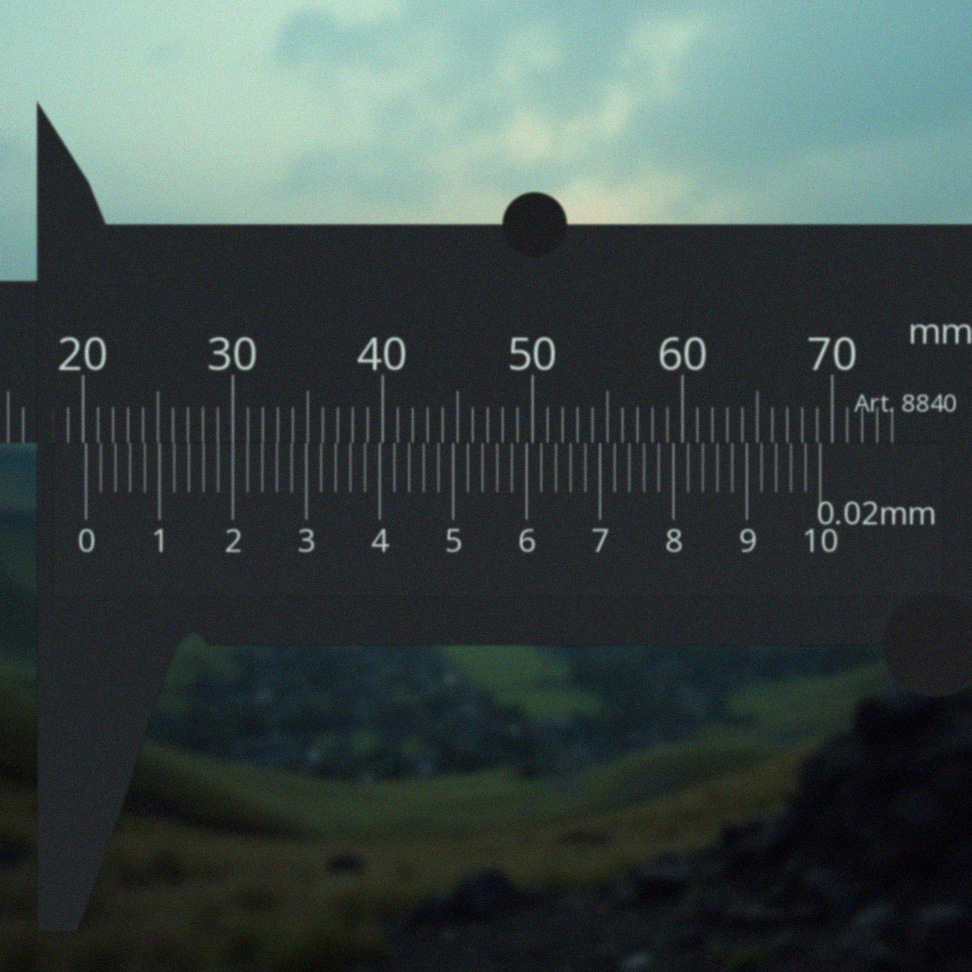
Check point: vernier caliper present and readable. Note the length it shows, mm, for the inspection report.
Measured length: 20.2 mm
